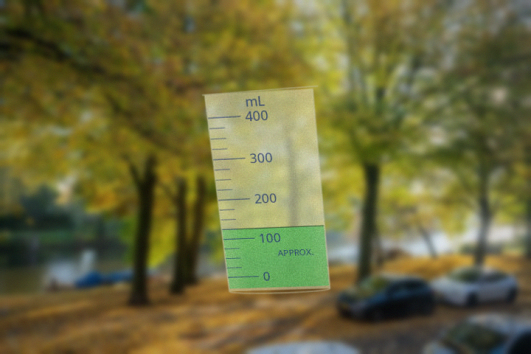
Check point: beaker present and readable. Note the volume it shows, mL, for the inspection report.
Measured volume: 125 mL
